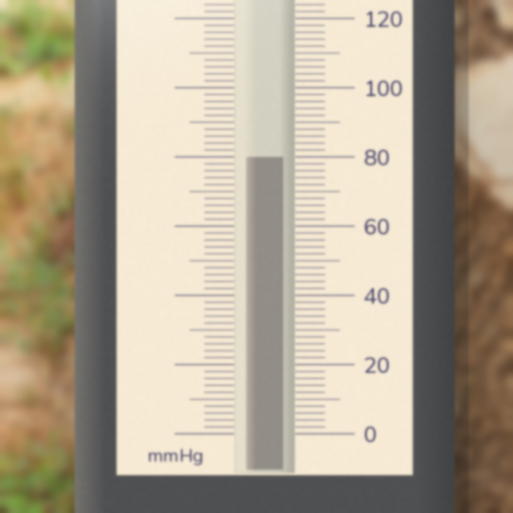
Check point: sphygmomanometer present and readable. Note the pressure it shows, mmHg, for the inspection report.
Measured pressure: 80 mmHg
